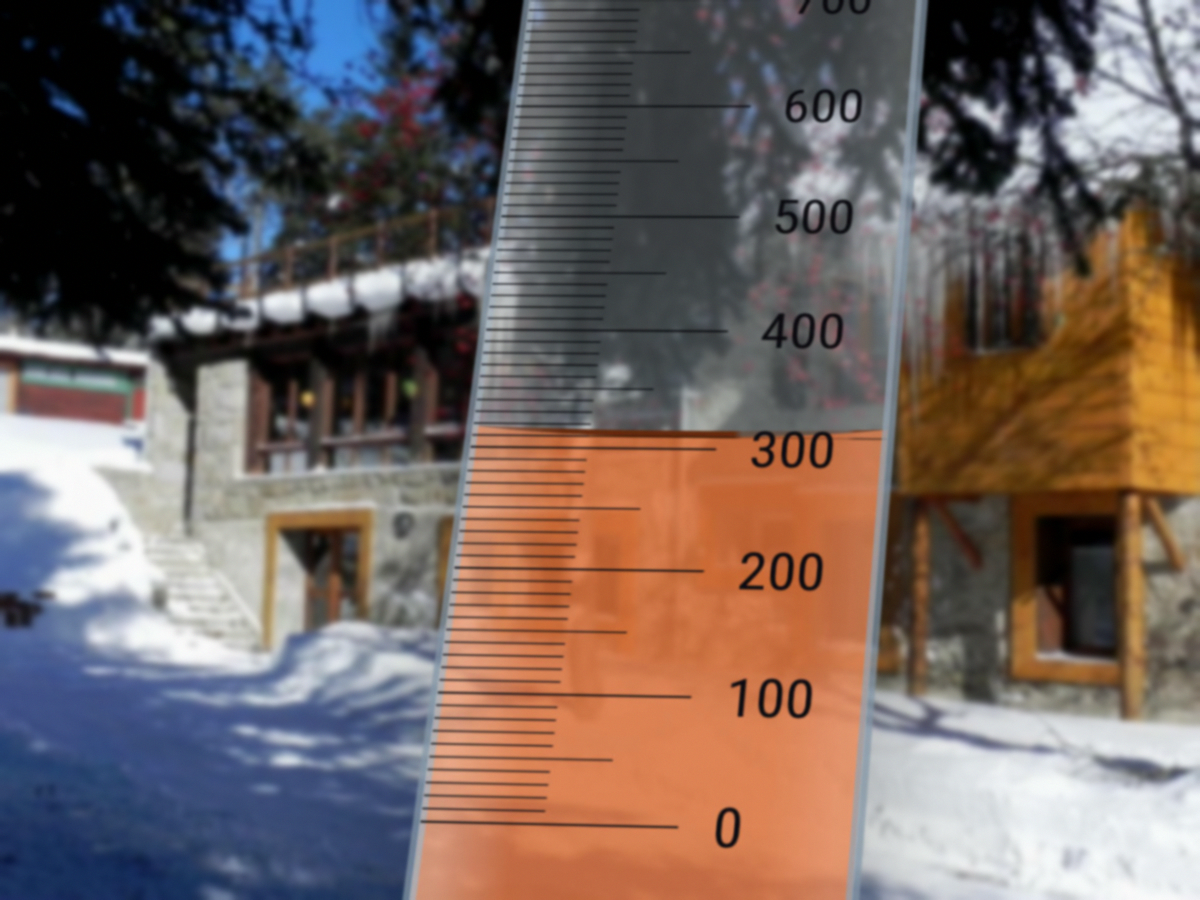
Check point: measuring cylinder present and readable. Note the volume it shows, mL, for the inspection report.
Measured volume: 310 mL
